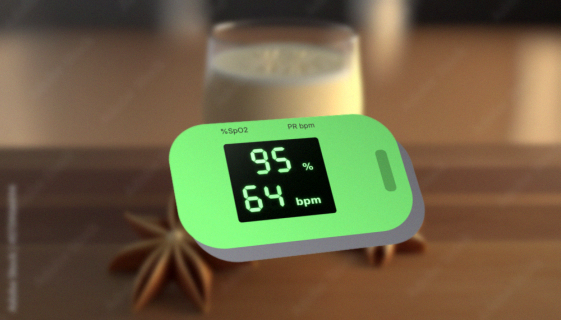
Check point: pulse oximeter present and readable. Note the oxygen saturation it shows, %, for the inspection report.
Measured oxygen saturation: 95 %
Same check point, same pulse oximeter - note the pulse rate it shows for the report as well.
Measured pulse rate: 64 bpm
